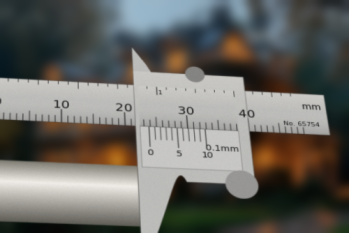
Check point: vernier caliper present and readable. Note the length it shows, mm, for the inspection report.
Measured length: 23.8 mm
